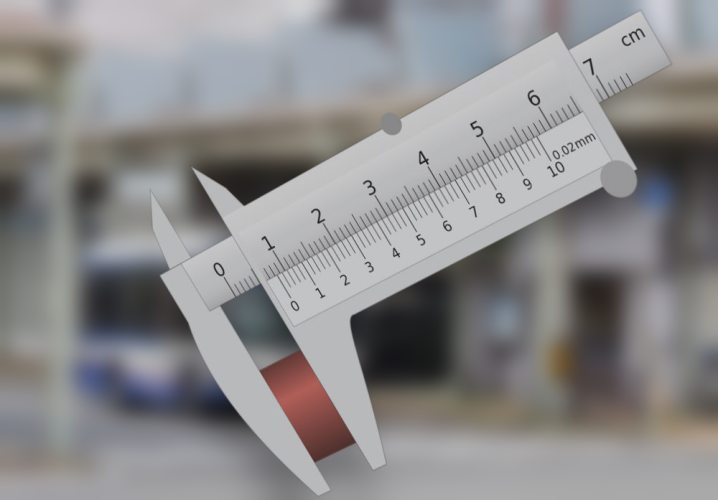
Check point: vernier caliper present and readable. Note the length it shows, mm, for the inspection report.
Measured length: 8.4 mm
